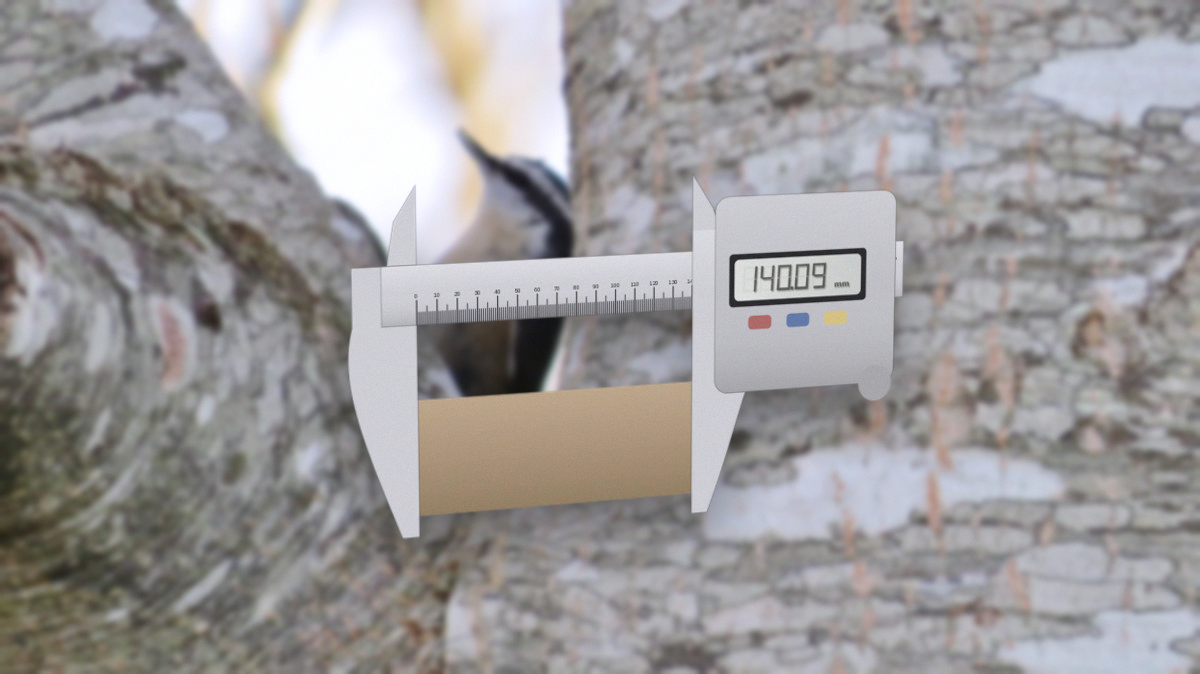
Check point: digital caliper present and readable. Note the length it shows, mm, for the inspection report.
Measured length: 140.09 mm
